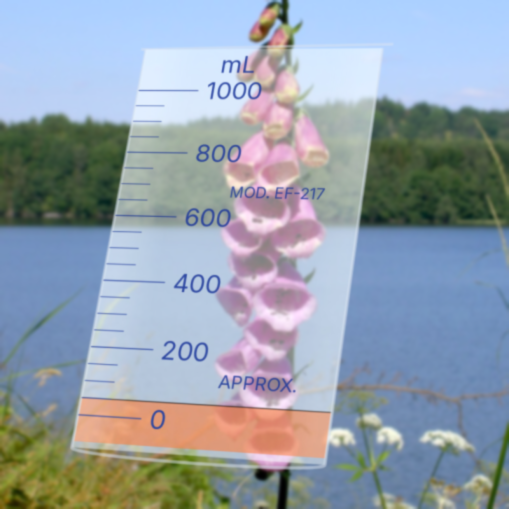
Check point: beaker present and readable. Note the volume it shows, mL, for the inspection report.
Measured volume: 50 mL
